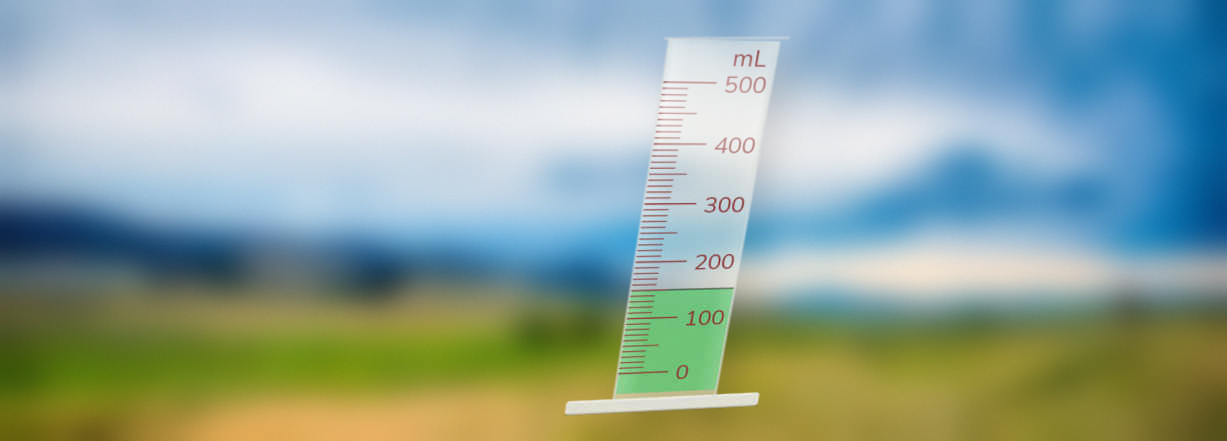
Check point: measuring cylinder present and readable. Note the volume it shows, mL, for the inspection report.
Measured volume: 150 mL
